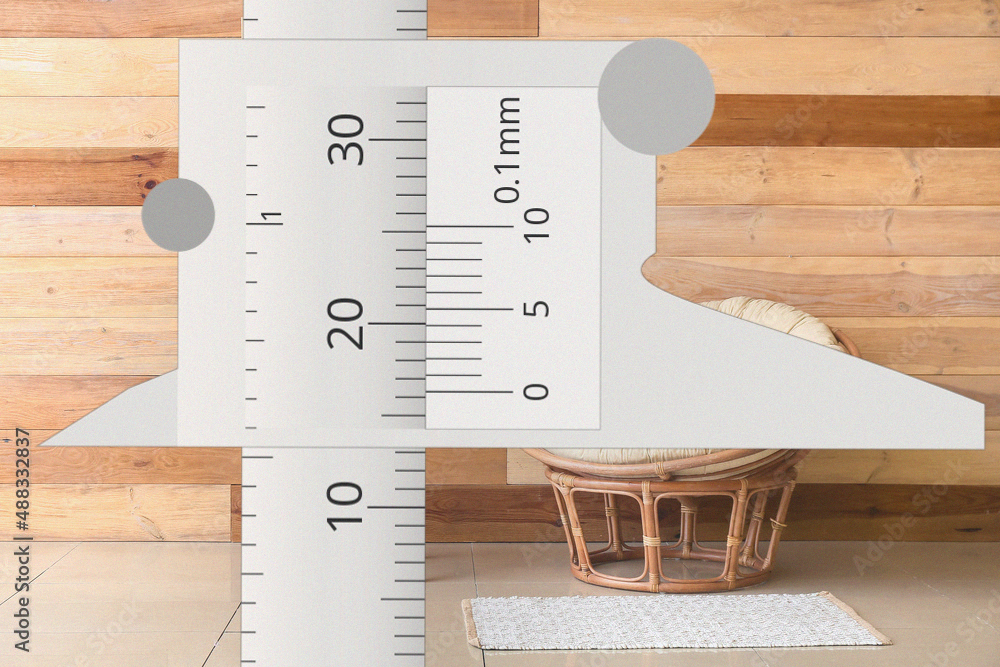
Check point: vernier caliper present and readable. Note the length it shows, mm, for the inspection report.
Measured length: 16.3 mm
